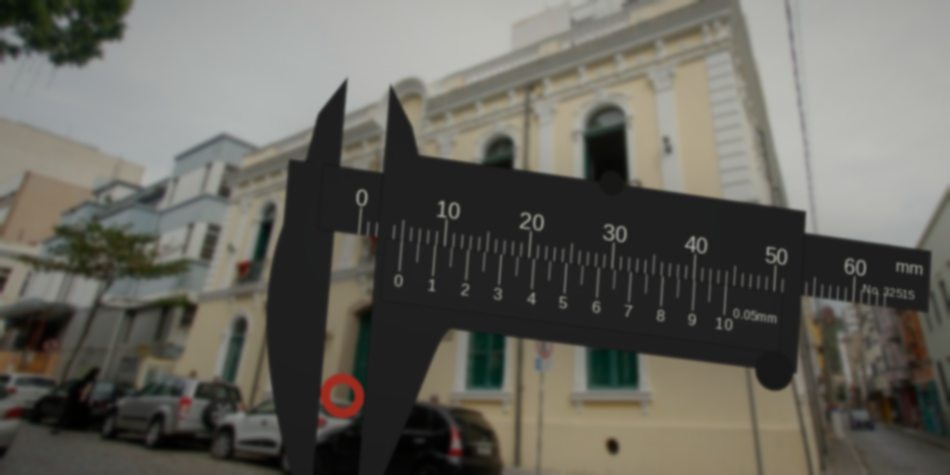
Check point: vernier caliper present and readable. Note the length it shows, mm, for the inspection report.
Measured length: 5.0 mm
